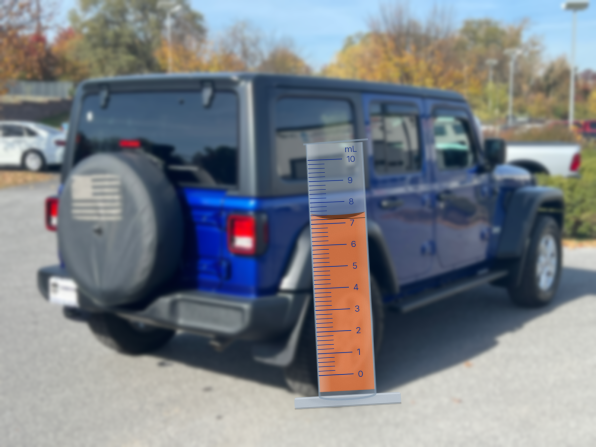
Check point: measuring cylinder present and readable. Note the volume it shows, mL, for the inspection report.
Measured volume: 7.2 mL
